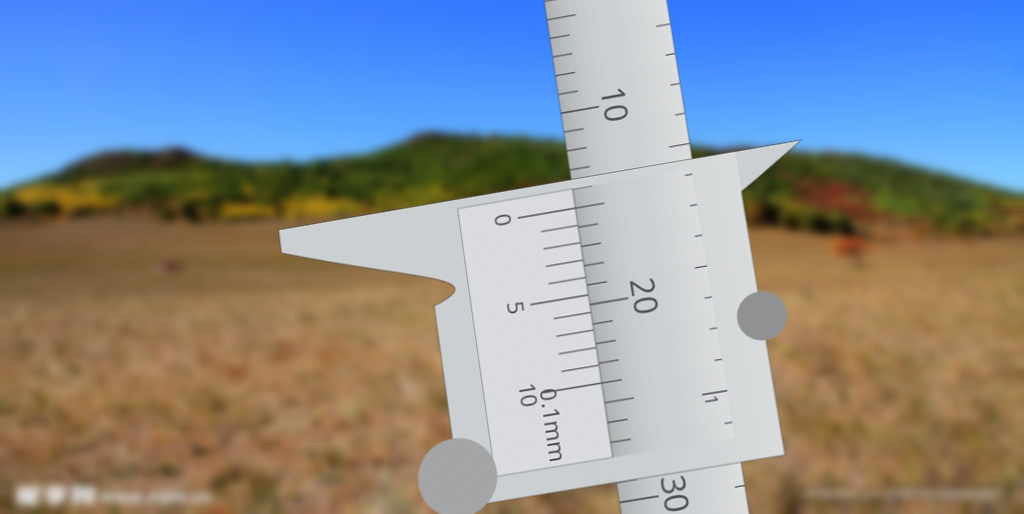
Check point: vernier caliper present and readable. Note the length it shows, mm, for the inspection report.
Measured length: 15.0 mm
